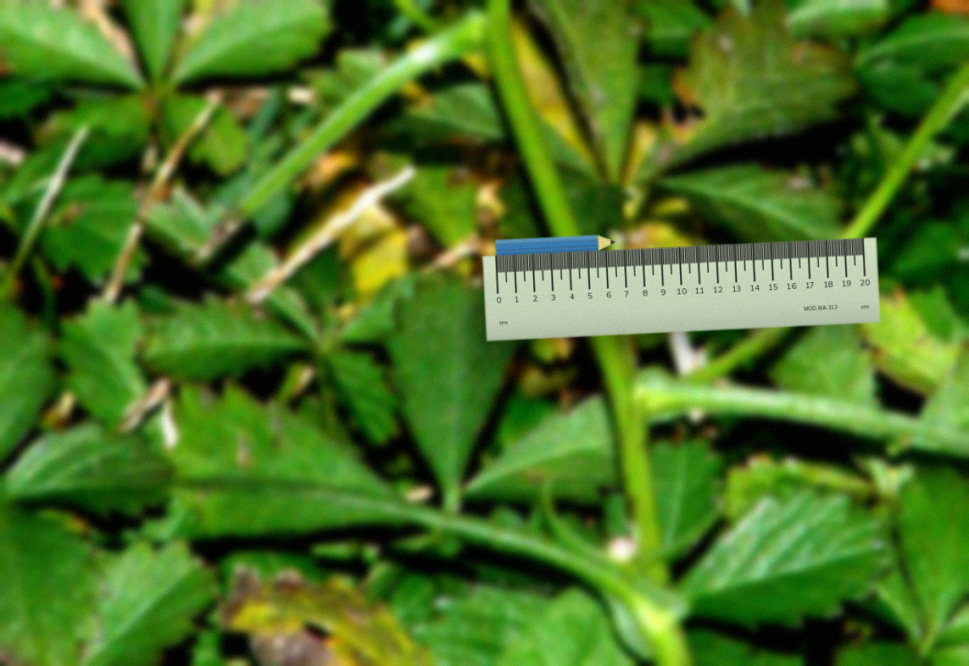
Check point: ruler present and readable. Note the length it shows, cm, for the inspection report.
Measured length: 6.5 cm
